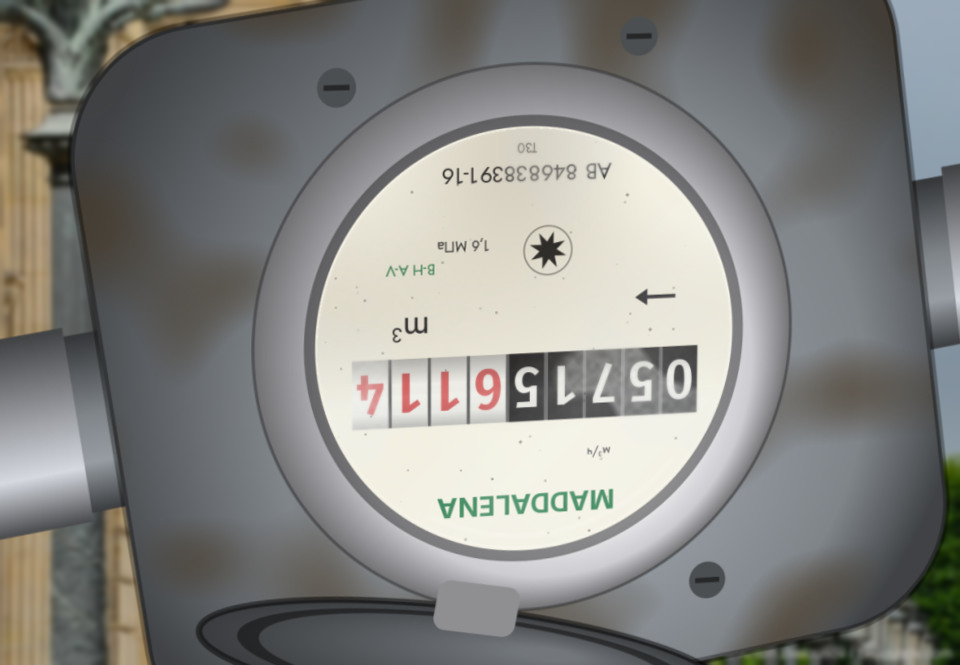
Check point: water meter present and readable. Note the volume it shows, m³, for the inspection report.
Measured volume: 5715.6114 m³
